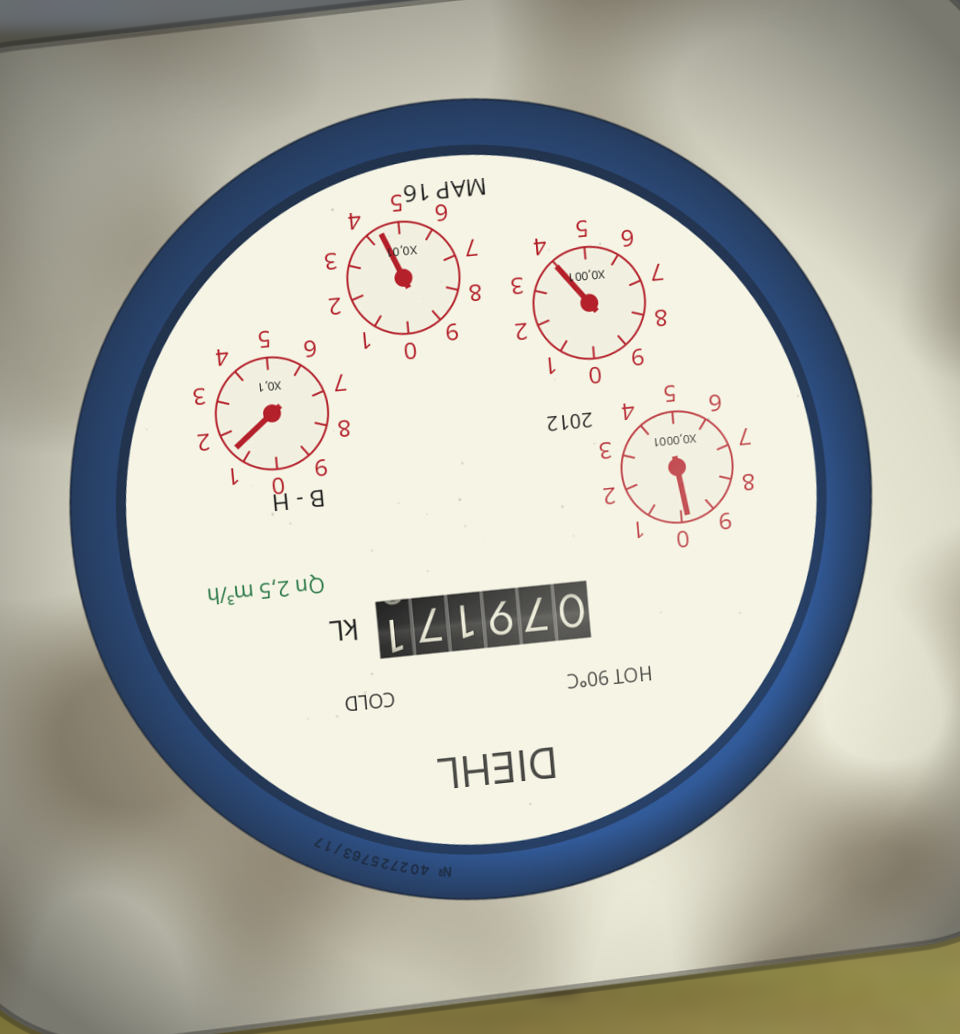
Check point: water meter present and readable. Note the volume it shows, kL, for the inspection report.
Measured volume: 79171.1439 kL
